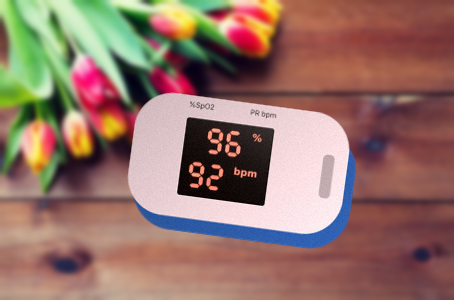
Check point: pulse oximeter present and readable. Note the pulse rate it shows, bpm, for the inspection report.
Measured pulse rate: 92 bpm
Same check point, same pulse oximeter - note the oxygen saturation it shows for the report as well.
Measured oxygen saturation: 96 %
